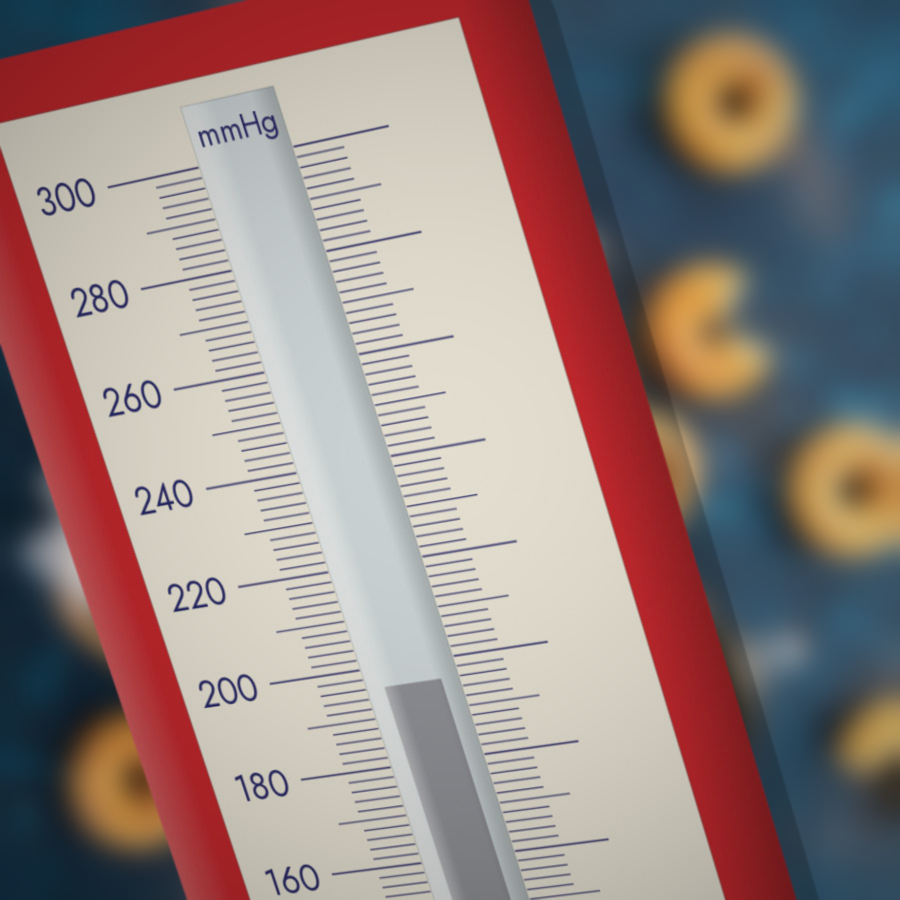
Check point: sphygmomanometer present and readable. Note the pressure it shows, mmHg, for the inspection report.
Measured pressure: 196 mmHg
